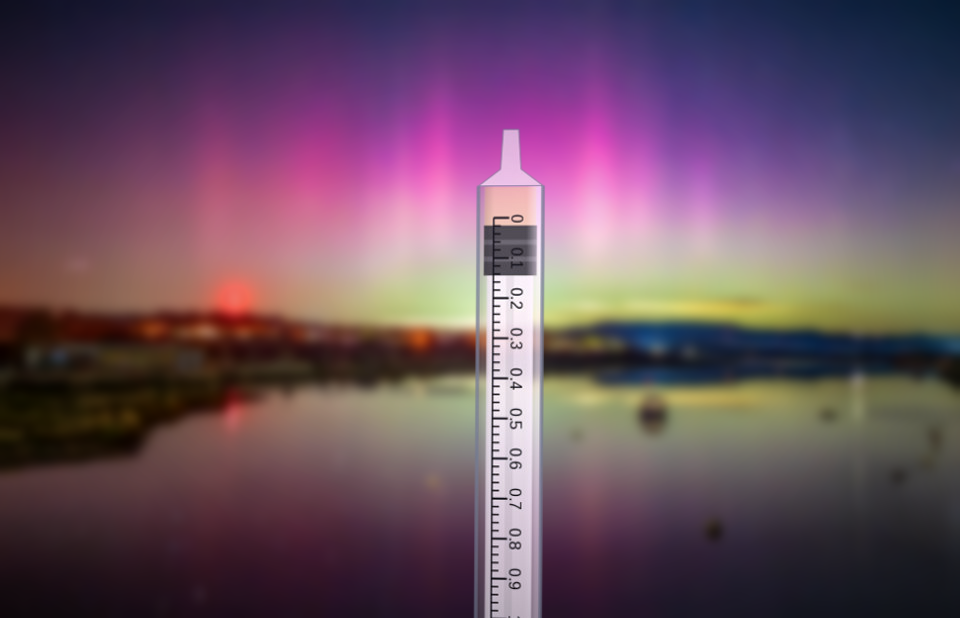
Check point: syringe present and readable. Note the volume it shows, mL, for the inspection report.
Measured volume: 0.02 mL
